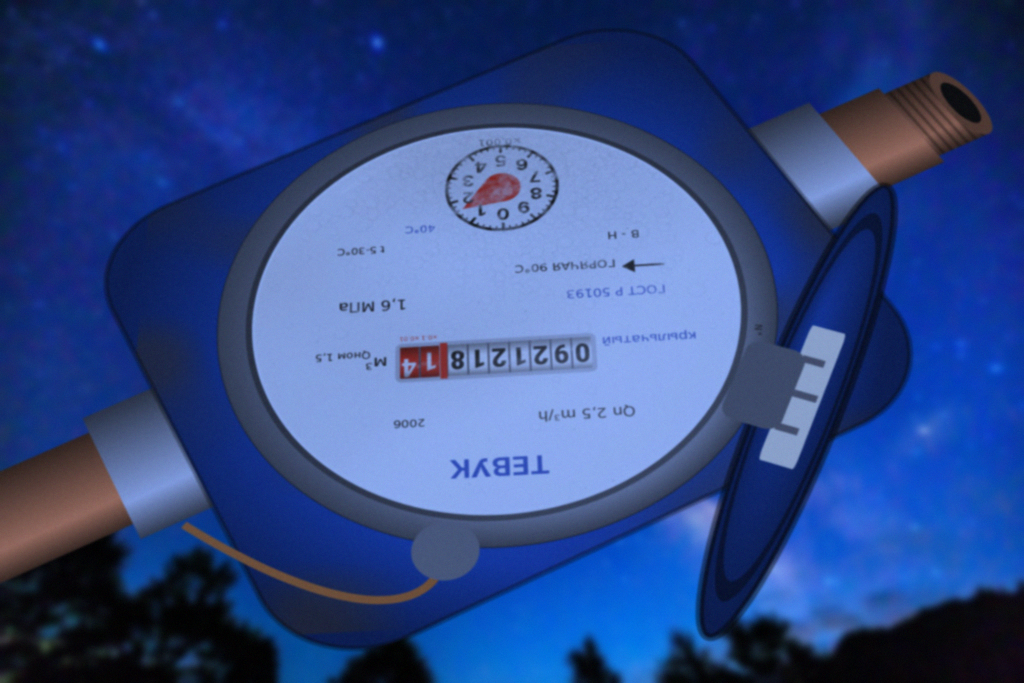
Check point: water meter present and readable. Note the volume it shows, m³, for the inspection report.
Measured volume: 921218.141 m³
